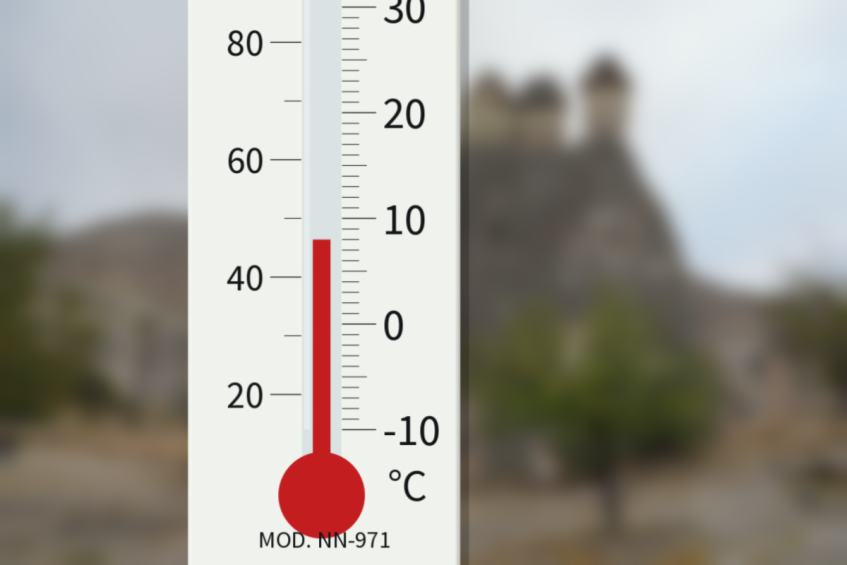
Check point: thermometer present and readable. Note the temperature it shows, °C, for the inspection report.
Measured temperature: 8 °C
